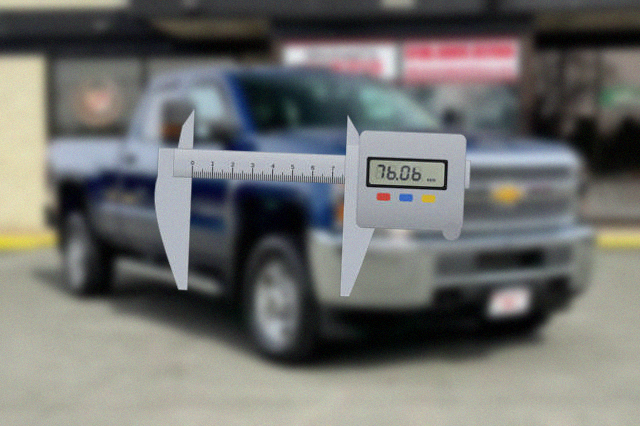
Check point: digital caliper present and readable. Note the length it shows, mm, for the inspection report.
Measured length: 76.06 mm
